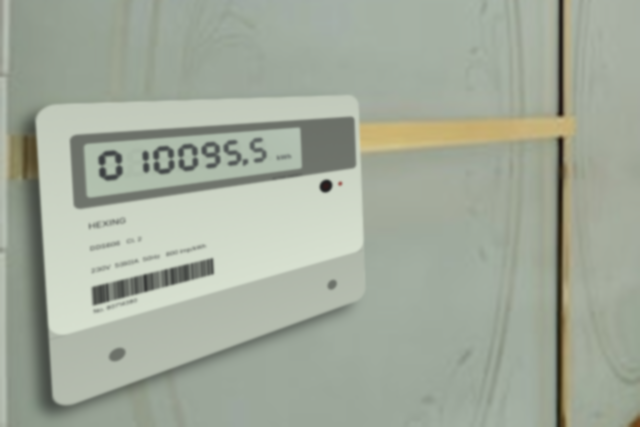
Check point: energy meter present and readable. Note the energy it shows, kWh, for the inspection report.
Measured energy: 10095.5 kWh
